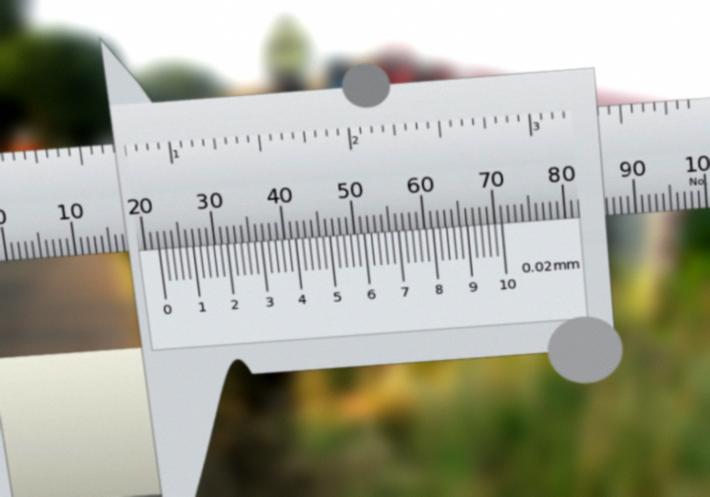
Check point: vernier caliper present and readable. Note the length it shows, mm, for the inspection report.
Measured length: 22.0 mm
